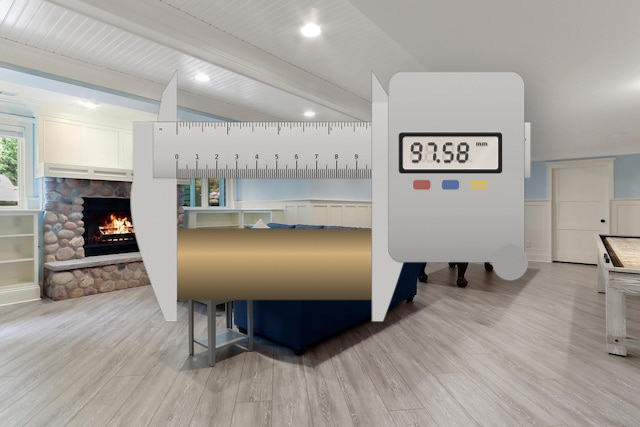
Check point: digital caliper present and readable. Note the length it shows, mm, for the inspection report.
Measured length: 97.58 mm
